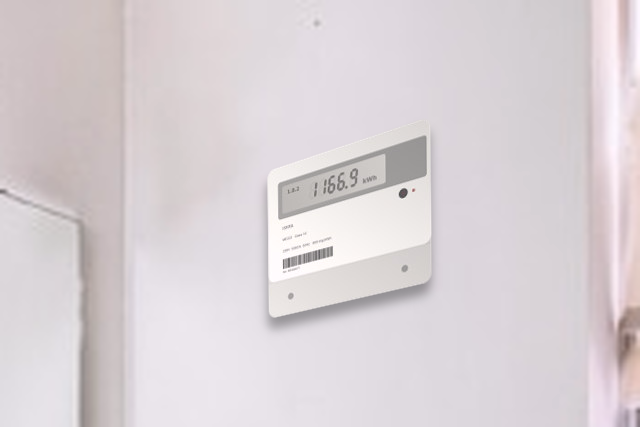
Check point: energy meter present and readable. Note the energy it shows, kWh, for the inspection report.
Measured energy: 1166.9 kWh
